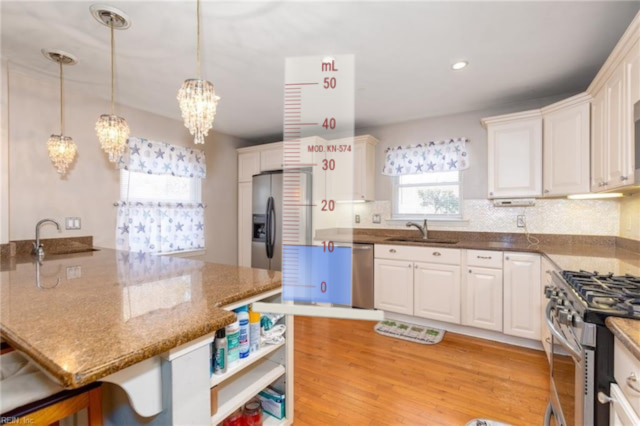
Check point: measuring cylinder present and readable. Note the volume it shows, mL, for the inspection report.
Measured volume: 10 mL
